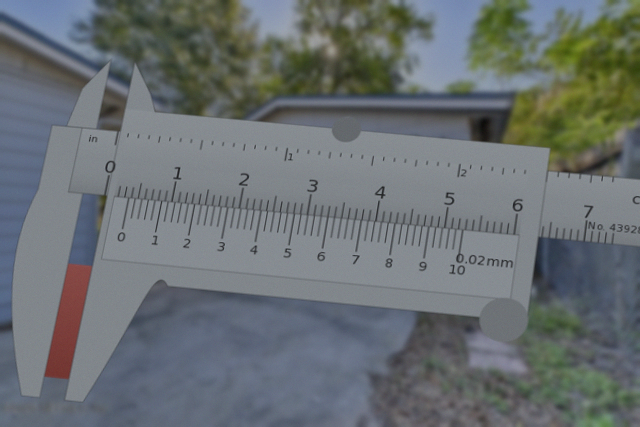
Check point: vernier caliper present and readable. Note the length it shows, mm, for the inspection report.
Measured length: 3.6 mm
